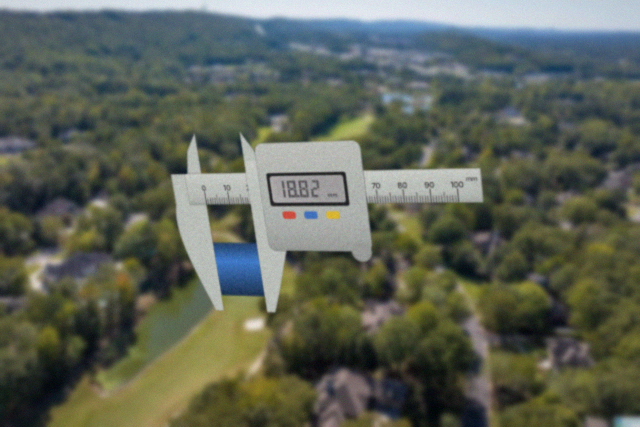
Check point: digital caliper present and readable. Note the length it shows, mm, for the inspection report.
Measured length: 18.82 mm
